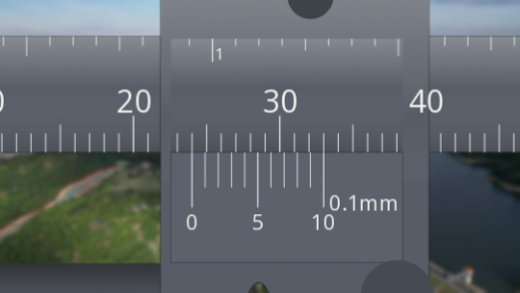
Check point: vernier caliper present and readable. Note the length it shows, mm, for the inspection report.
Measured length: 24.0 mm
